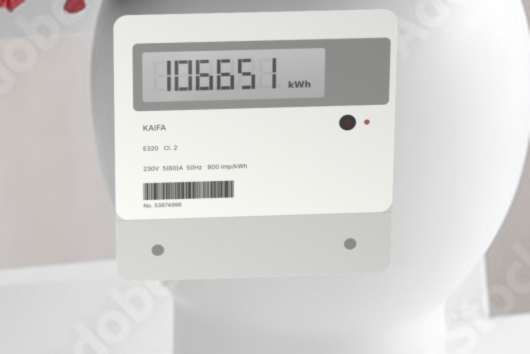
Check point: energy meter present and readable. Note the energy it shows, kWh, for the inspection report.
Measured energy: 106651 kWh
